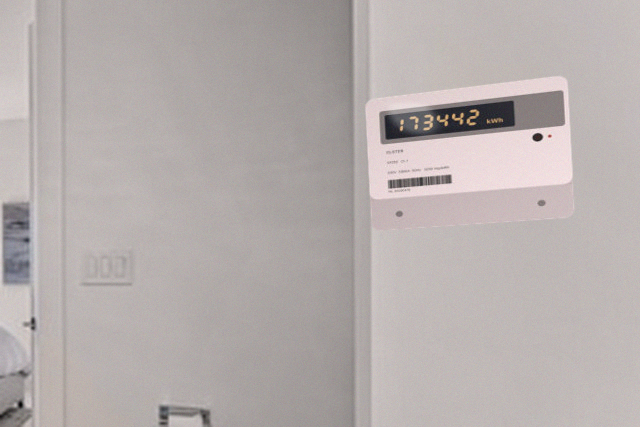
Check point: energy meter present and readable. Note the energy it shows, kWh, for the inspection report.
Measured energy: 173442 kWh
